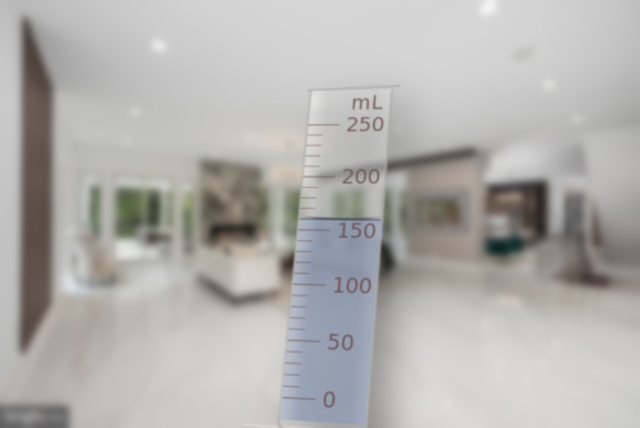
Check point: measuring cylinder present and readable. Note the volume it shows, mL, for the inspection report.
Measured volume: 160 mL
